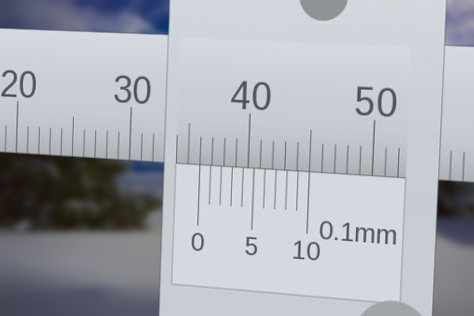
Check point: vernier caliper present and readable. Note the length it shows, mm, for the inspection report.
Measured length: 36.0 mm
